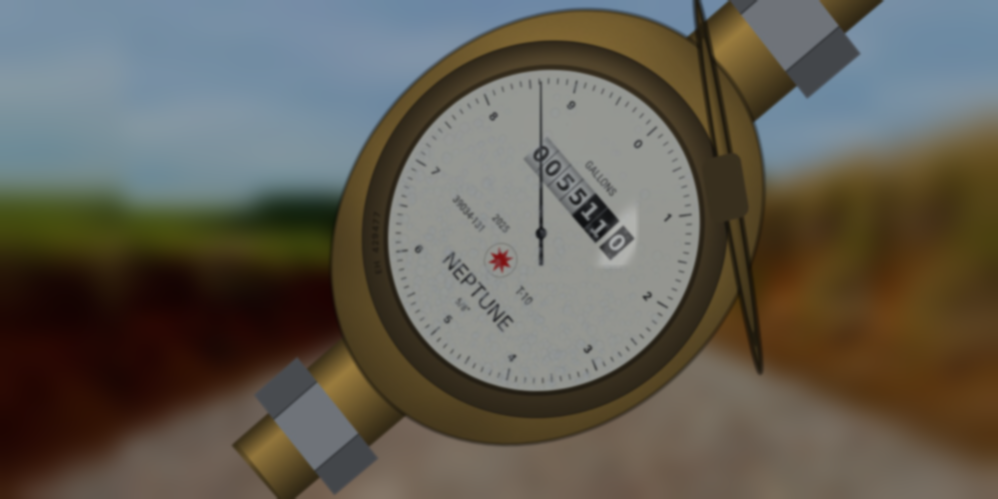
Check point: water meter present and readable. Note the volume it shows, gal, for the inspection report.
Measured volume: 55108.6 gal
